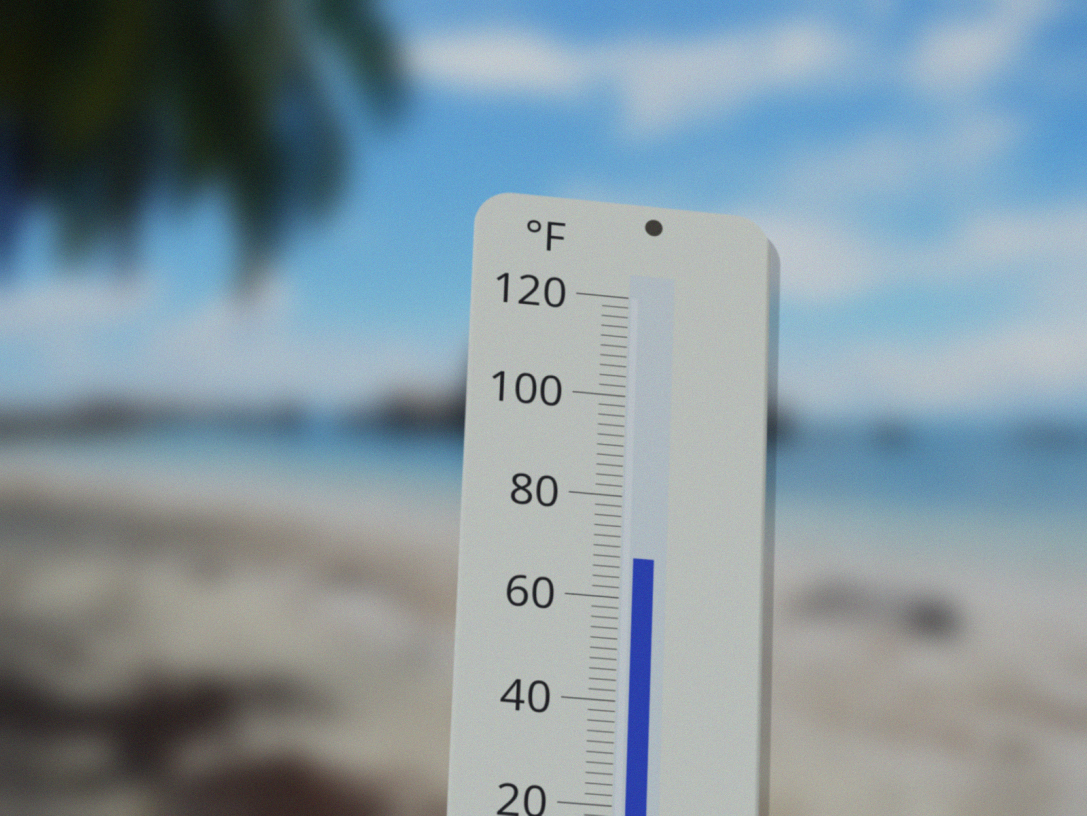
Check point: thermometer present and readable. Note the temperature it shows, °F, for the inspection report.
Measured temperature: 68 °F
